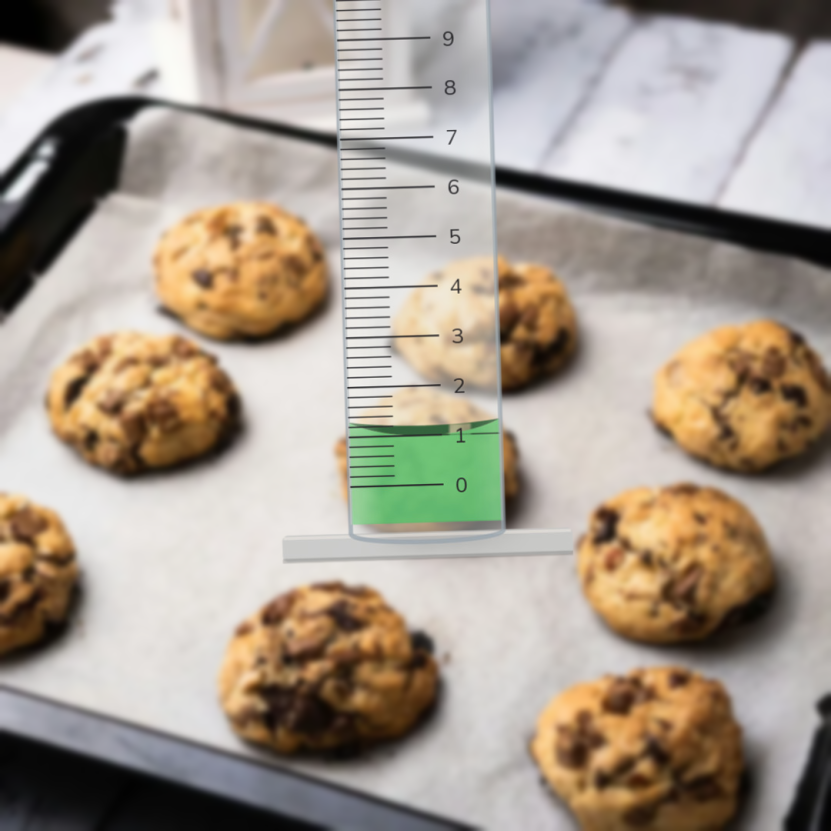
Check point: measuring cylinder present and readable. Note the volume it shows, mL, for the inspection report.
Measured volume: 1 mL
